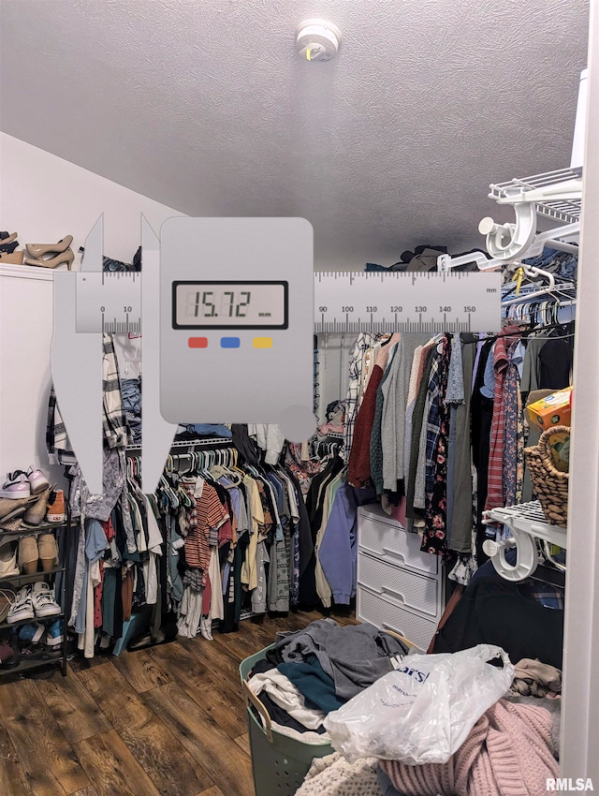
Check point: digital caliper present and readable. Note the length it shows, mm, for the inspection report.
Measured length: 15.72 mm
